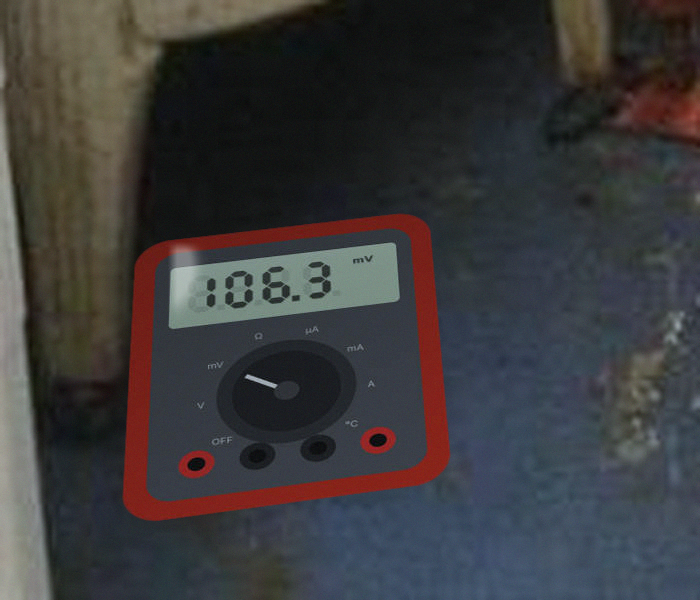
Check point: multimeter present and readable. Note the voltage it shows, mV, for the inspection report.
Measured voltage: 106.3 mV
